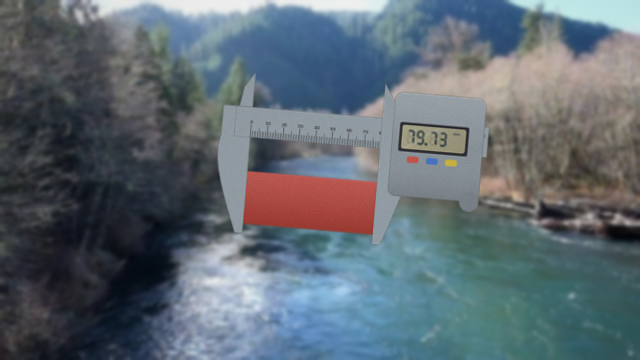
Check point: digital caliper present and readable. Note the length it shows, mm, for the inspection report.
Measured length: 79.73 mm
